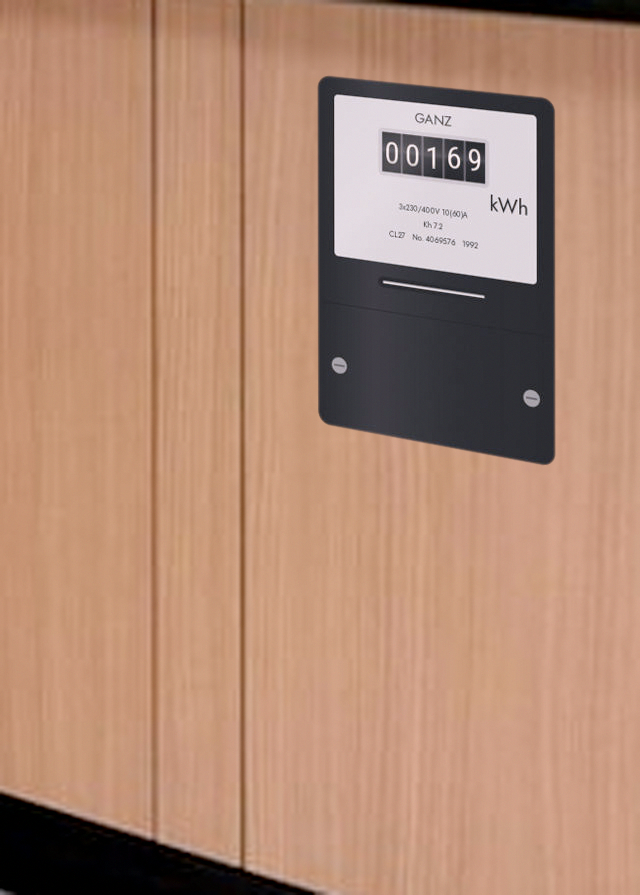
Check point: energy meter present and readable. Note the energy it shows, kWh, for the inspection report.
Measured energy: 169 kWh
